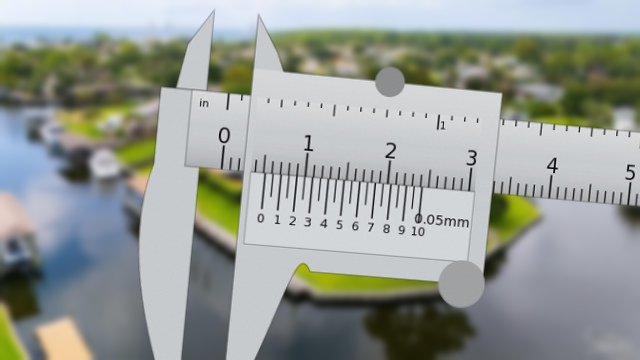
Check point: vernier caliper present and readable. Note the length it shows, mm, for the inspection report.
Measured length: 5.2 mm
